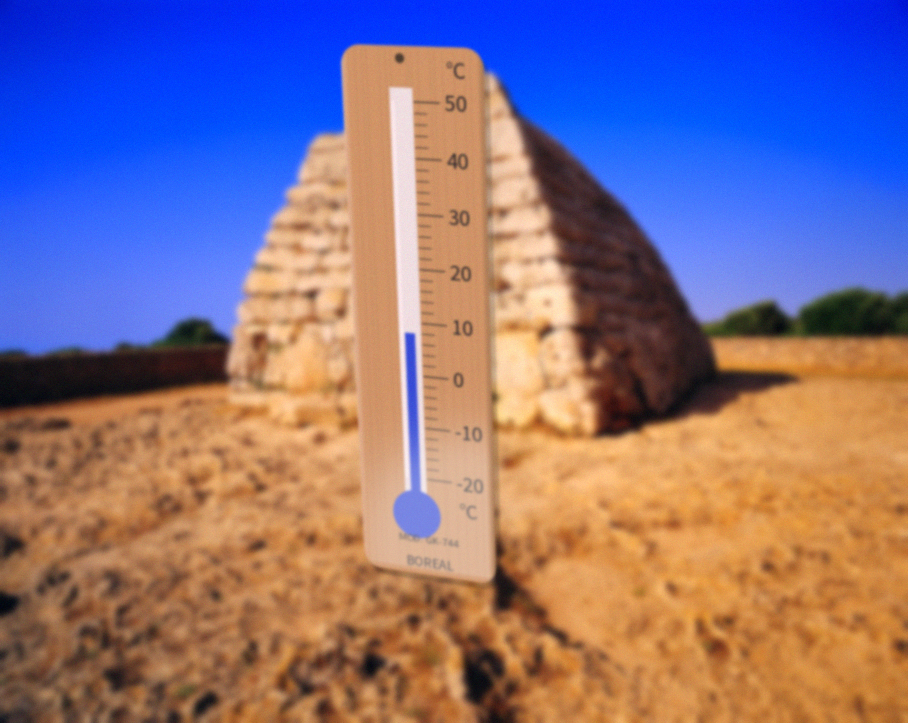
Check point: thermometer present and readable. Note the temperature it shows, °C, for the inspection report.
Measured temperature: 8 °C
